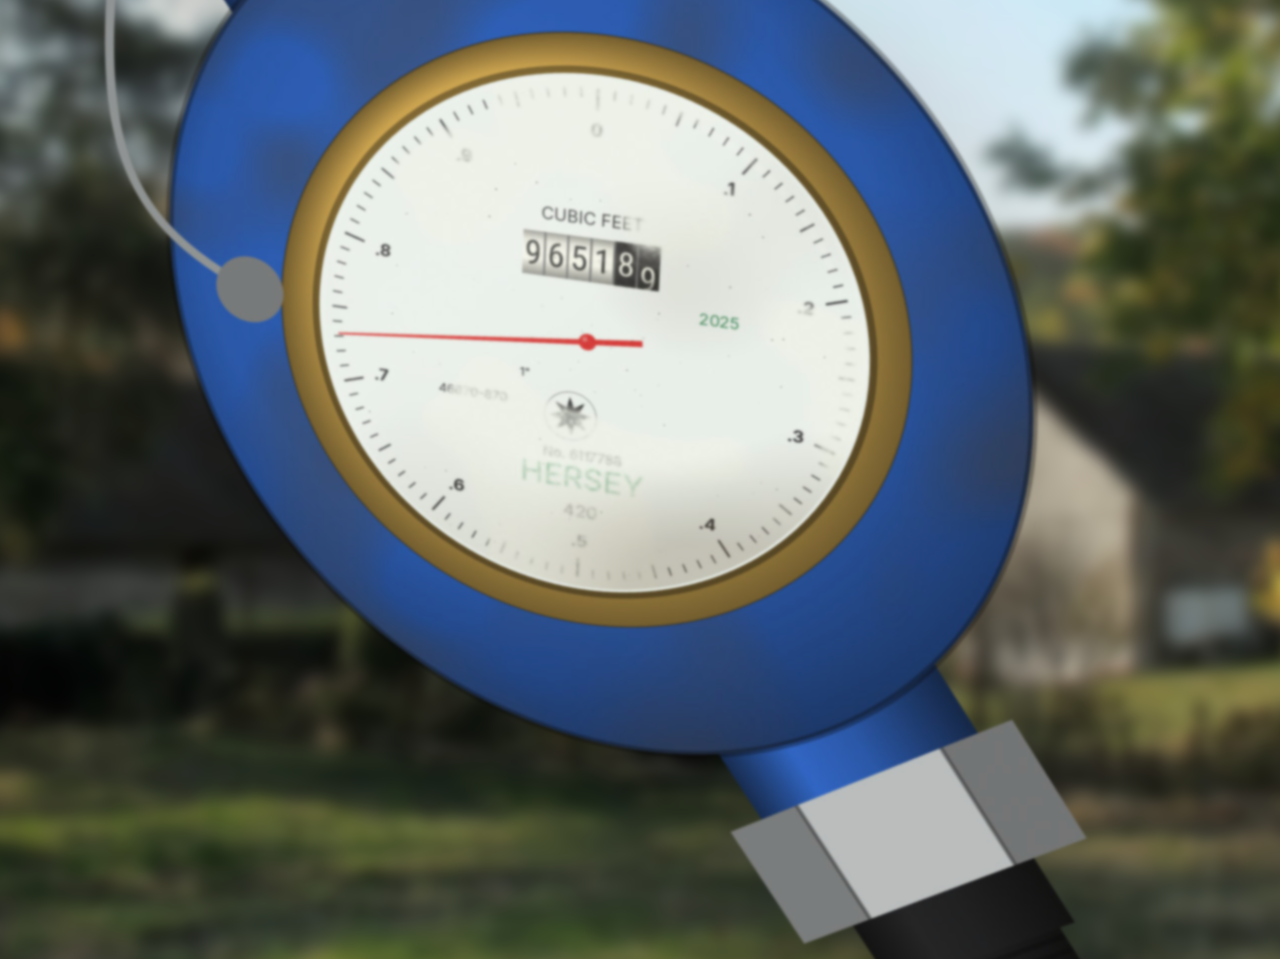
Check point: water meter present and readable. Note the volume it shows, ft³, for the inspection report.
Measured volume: 965188.73 ft³
